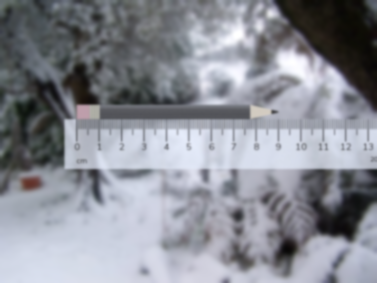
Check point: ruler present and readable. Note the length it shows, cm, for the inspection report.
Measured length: 9 cm
